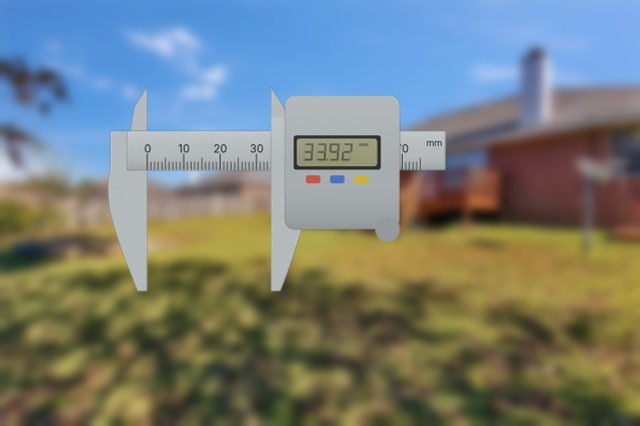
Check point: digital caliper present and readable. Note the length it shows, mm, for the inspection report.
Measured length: 33.92 mm
